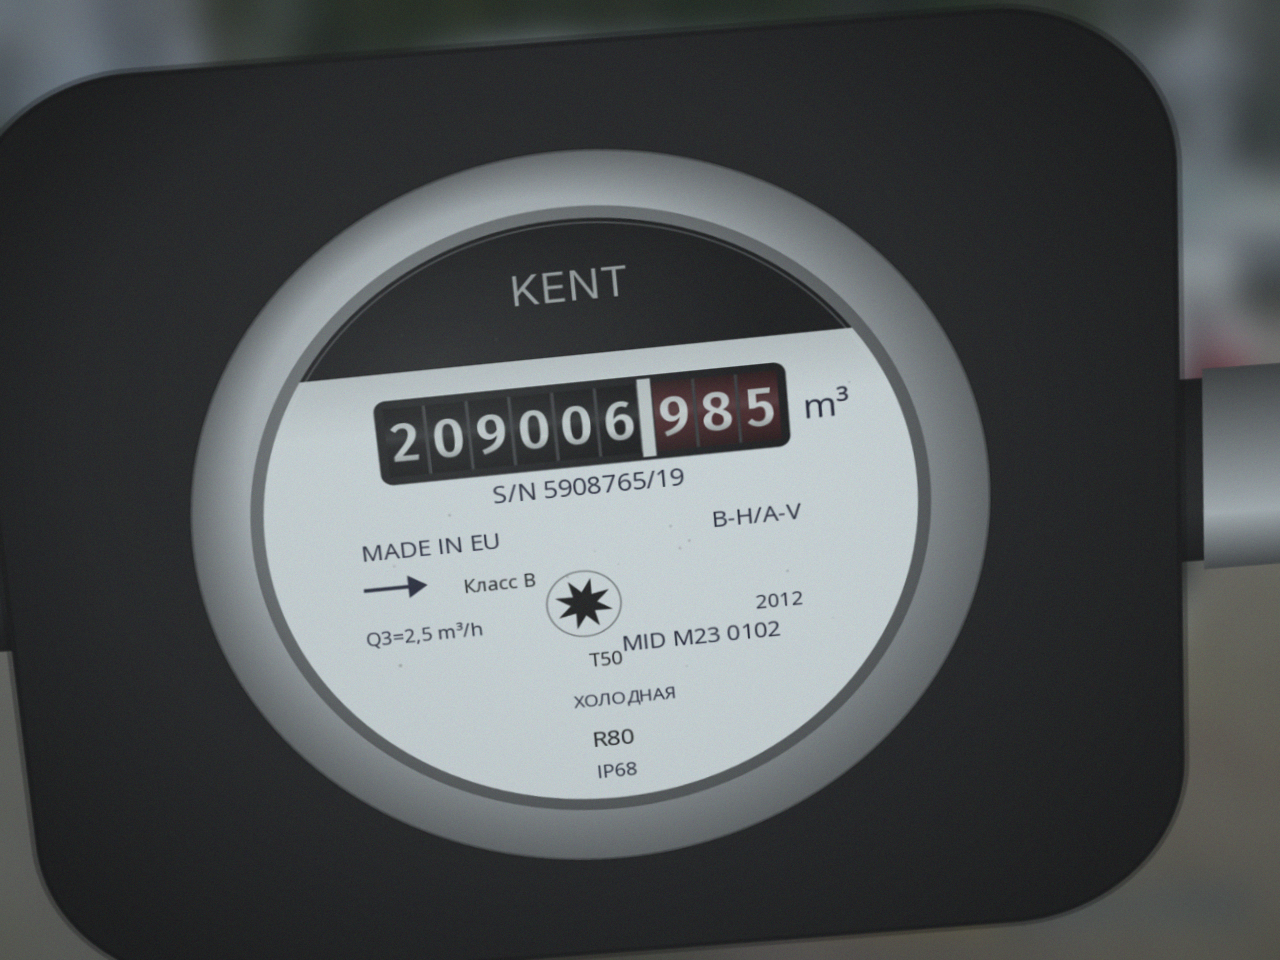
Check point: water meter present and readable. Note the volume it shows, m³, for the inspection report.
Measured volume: 209006.985 m³
